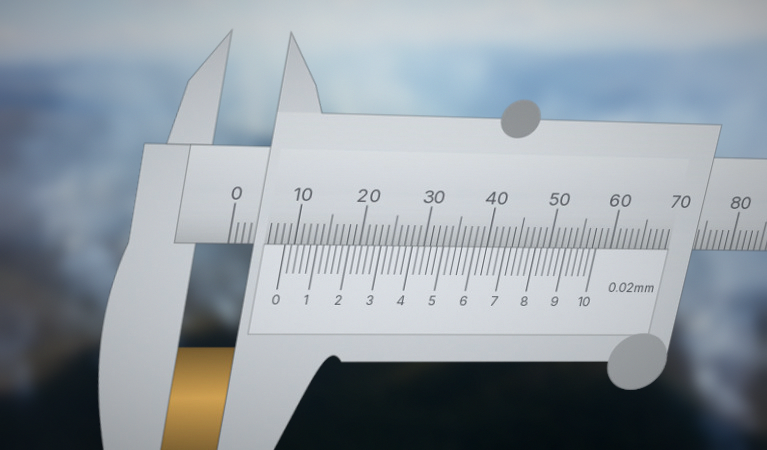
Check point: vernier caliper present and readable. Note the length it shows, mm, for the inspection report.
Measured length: 8.6 mm
